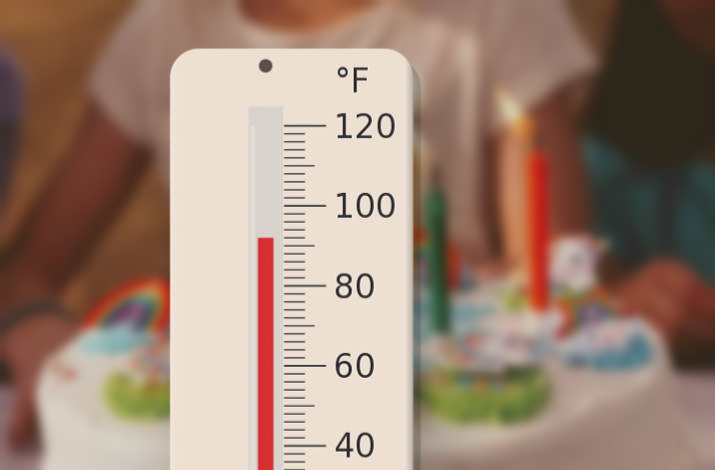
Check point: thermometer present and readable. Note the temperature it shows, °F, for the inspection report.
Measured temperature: 92 °F
